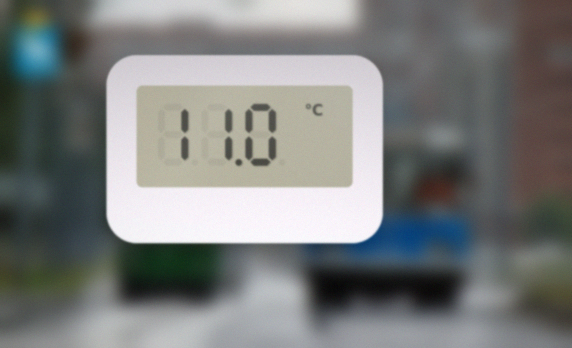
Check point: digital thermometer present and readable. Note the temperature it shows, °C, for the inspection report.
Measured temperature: 11.0 °C
